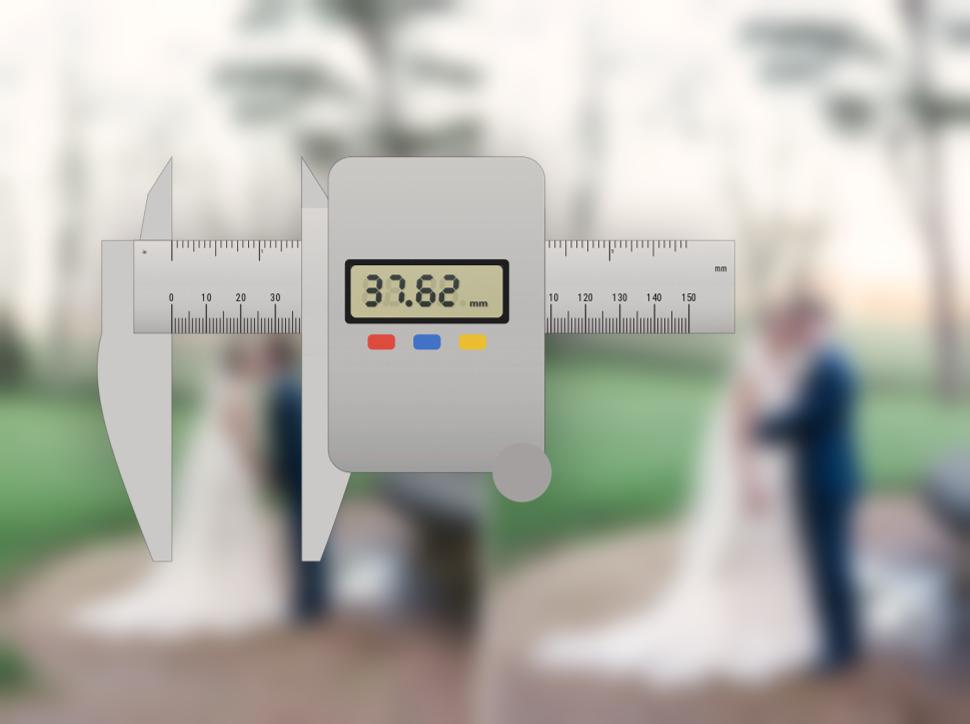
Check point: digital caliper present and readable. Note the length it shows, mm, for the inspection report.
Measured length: 37.62 mm
